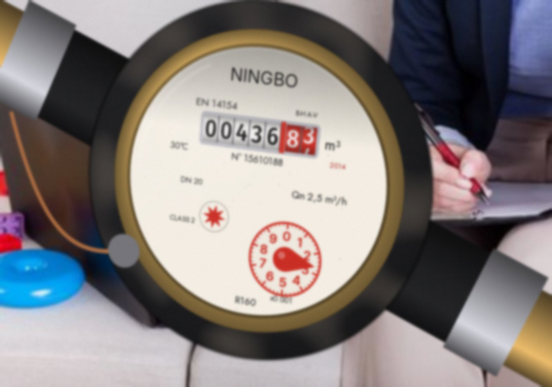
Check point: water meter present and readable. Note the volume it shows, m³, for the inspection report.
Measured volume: 436.832 m³
